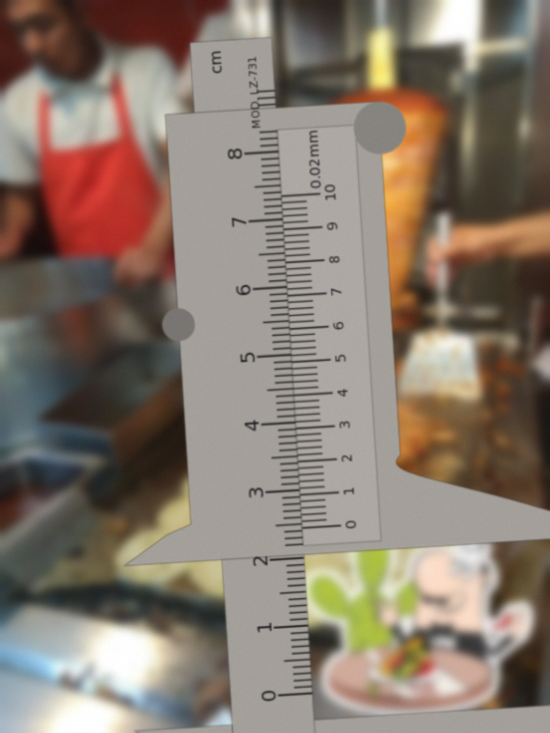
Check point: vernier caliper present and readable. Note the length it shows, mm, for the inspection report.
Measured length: 24.4 mm
